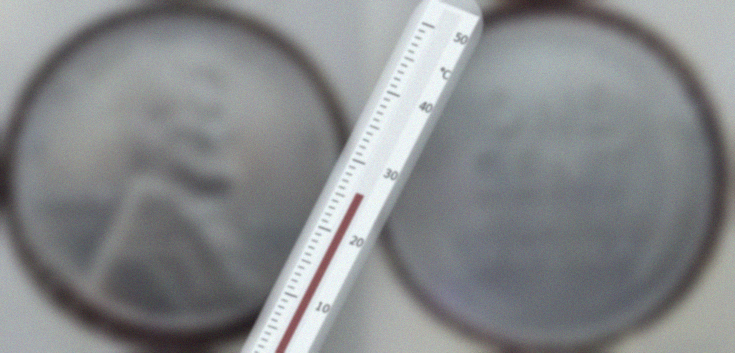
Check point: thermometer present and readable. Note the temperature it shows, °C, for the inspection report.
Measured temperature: 26 °C
